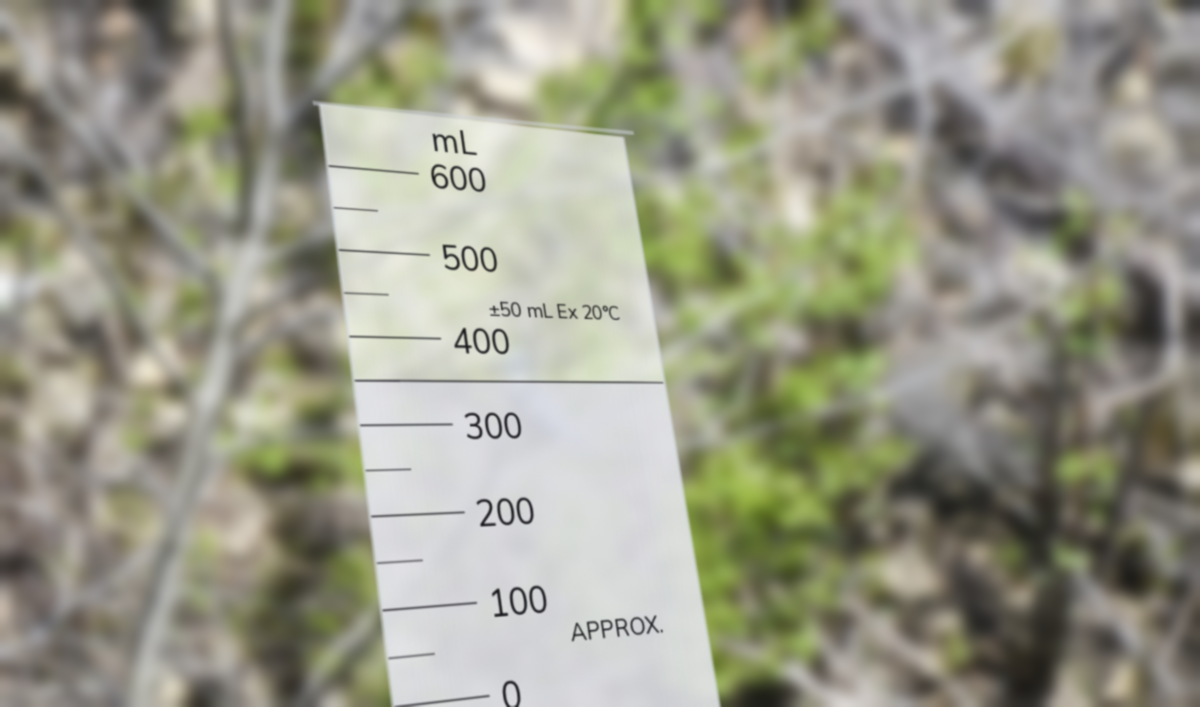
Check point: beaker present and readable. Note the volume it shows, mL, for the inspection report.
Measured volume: 350 mL
